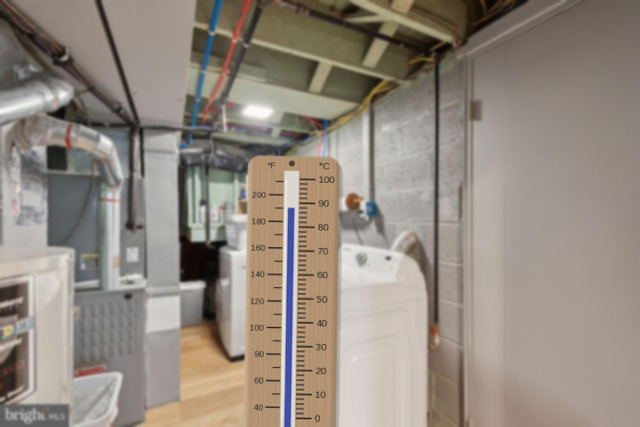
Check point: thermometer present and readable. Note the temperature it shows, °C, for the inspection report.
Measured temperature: 88 °C
